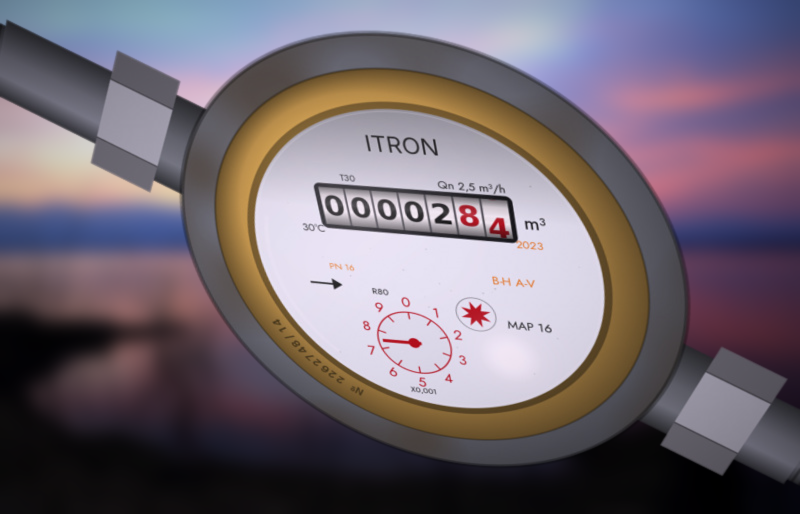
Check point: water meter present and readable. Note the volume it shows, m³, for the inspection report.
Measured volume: 2.837 m³
